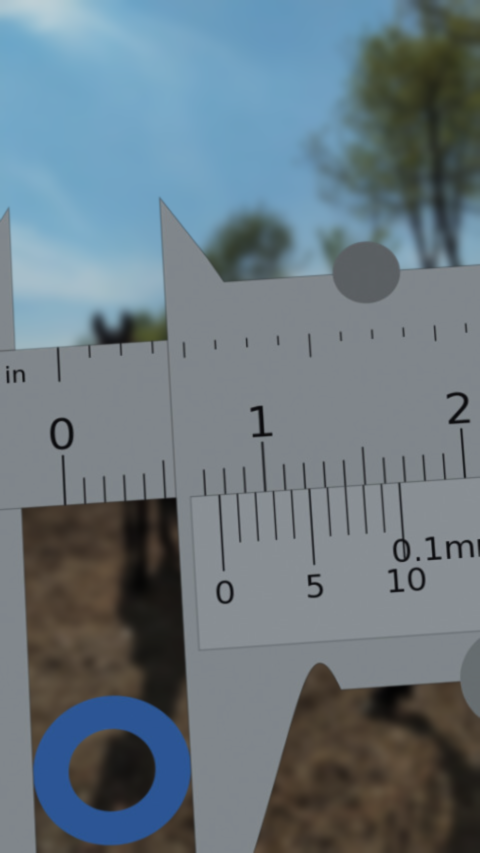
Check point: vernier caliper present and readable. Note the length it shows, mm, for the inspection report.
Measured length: 7.7 mm
